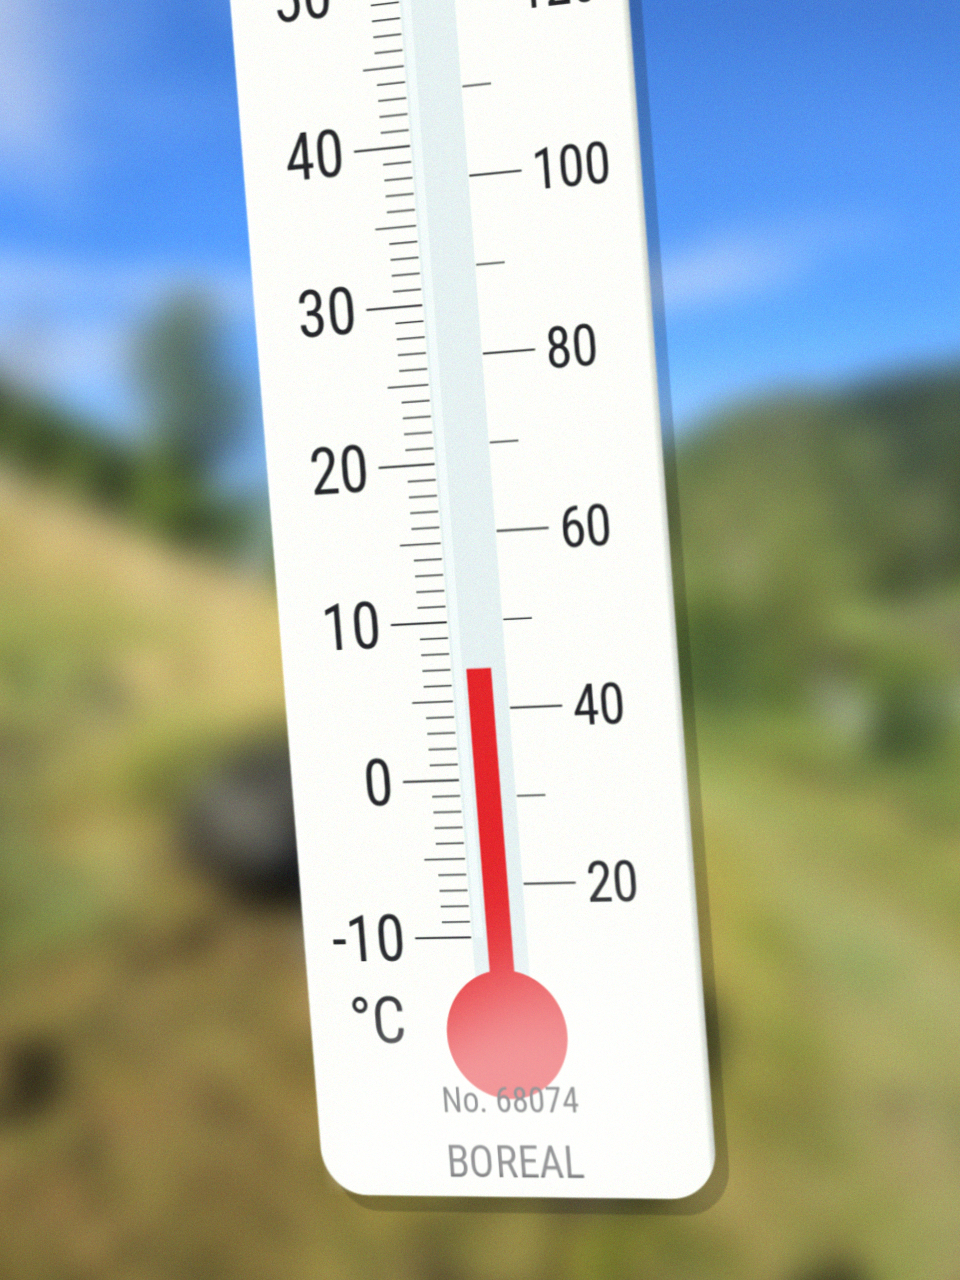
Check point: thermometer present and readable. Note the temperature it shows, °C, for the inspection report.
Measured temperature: 7 °C
